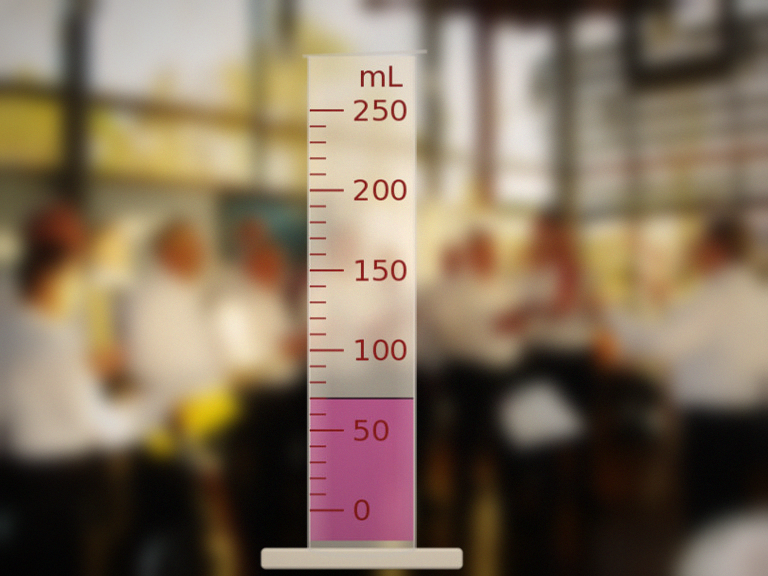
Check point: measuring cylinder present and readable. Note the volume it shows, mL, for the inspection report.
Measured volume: 70 mL
